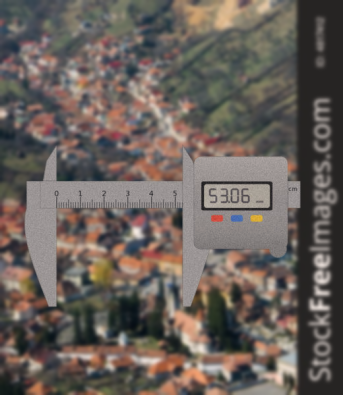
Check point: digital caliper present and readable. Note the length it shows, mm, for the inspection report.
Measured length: 53.06 mm
